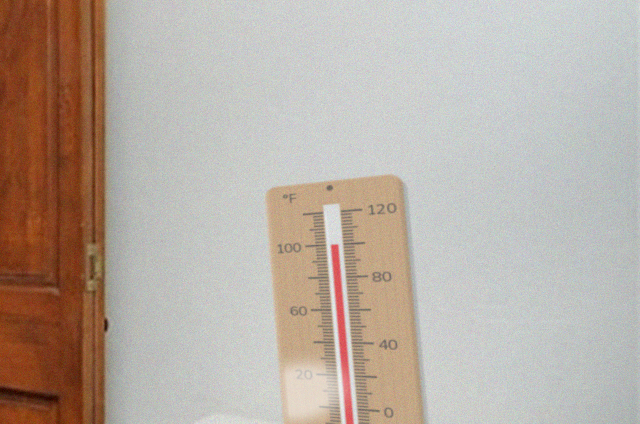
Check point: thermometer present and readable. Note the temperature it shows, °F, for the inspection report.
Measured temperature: 100 °F
